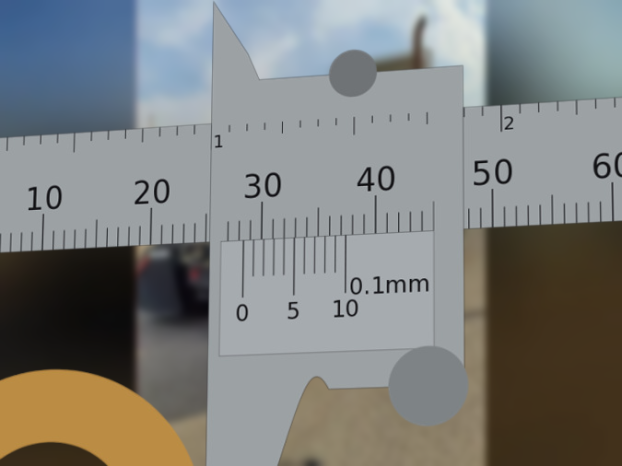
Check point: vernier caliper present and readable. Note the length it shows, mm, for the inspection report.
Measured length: 28.4 mm
